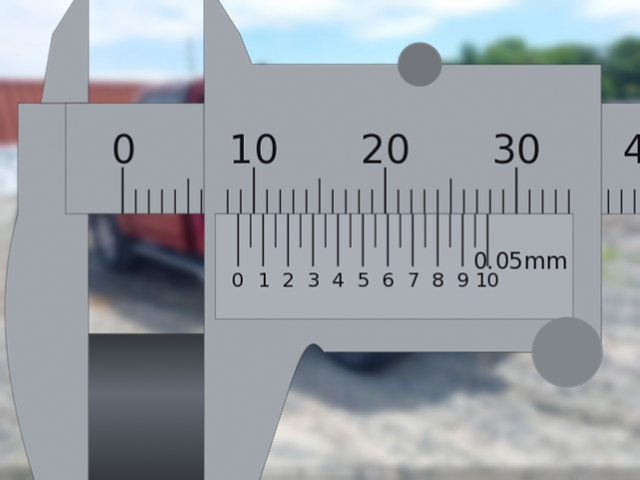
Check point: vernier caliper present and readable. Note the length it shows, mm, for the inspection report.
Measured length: 8.8 mm
